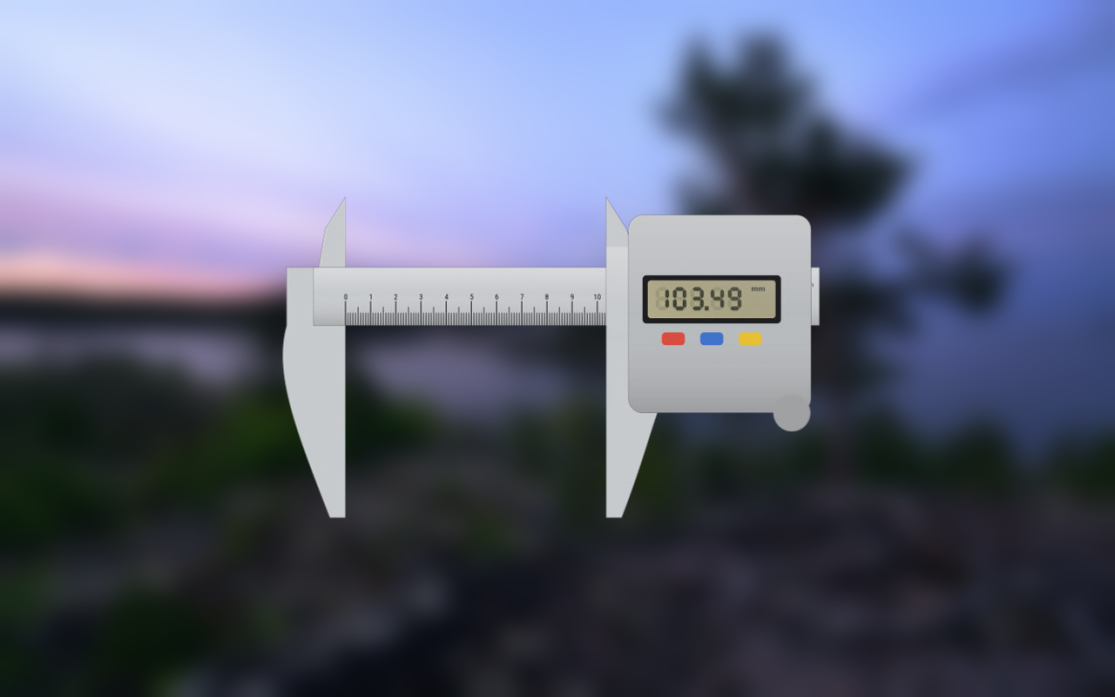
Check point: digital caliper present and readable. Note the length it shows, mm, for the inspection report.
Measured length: 103.49 mm
